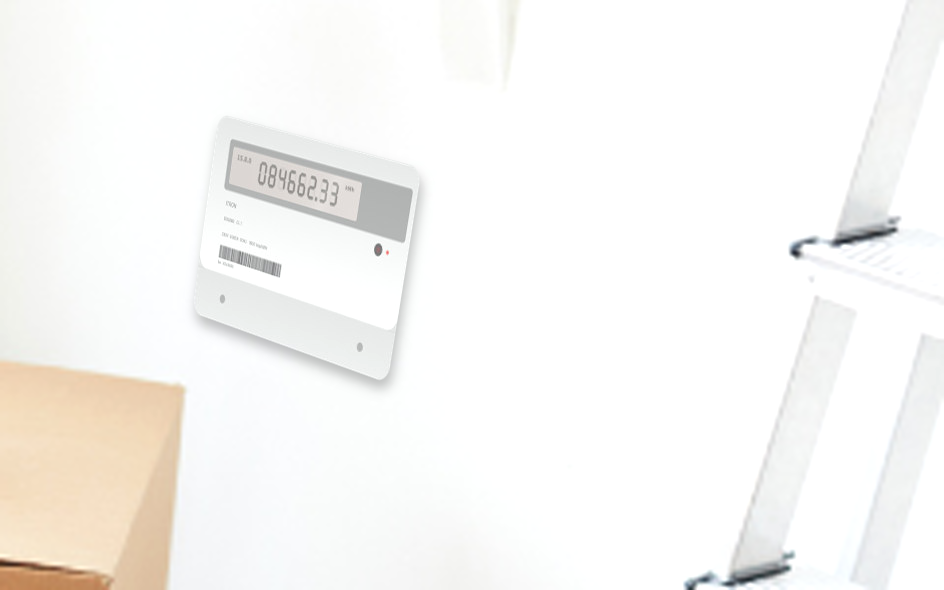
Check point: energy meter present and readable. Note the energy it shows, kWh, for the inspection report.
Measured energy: 84662.33 kWh
